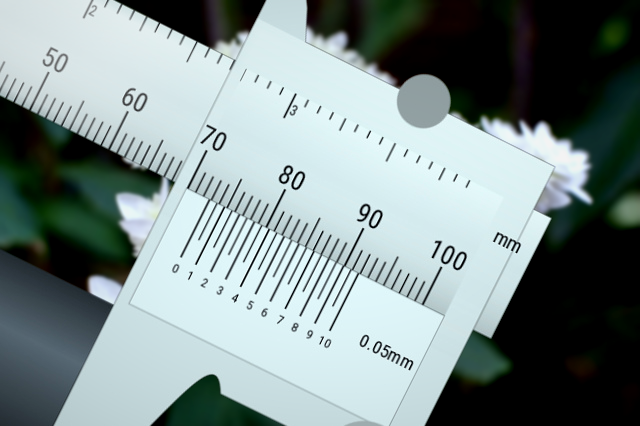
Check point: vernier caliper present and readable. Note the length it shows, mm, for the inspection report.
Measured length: 72.8 mm
